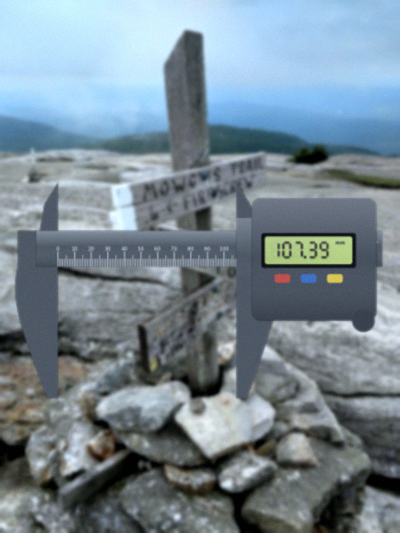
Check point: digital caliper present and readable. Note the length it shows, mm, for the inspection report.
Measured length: 107.39 mm
